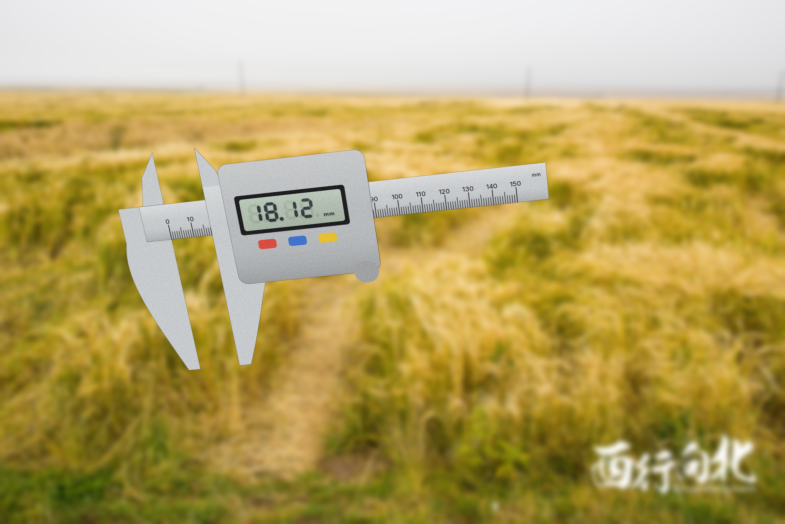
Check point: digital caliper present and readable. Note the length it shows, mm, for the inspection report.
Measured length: 18.12 mm
